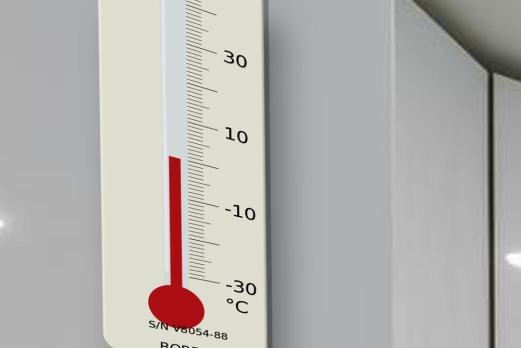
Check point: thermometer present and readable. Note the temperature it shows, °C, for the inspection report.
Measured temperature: 0 °C
